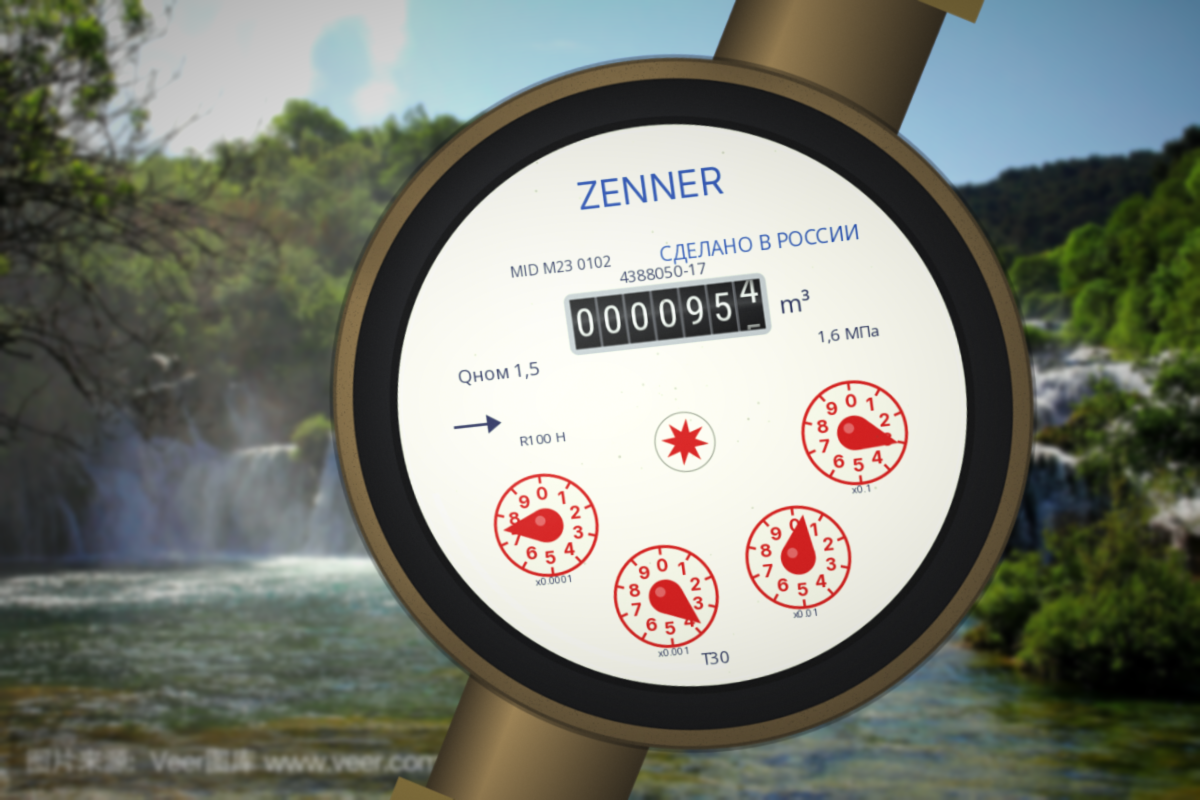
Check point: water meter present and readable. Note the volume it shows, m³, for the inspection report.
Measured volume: 954.3037 m³
